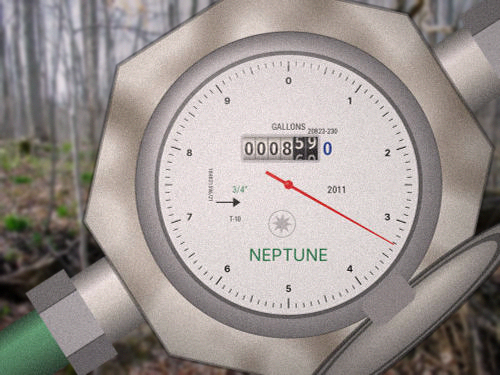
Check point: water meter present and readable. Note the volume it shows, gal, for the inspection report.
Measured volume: 8593.3 gal
